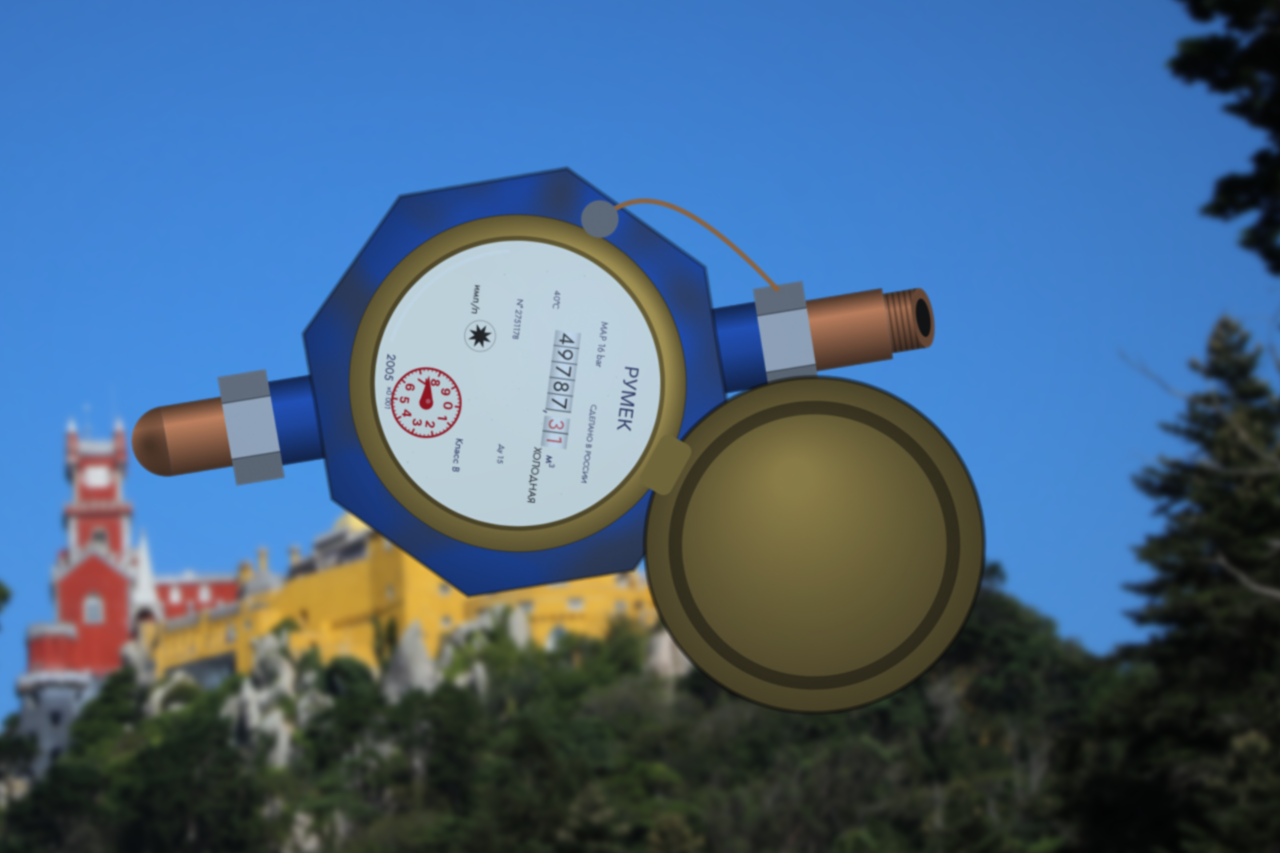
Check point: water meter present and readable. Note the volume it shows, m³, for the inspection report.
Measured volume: 49787.317 m³
